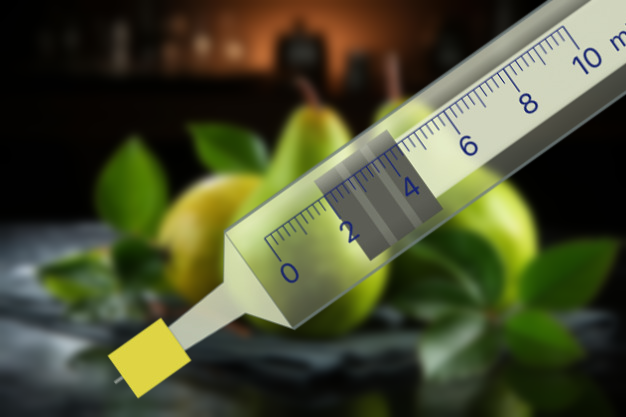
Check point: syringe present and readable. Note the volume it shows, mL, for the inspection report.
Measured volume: 2 mL
